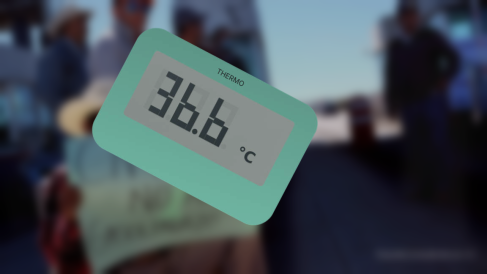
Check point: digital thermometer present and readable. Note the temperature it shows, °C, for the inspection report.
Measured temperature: 36.6 °C
